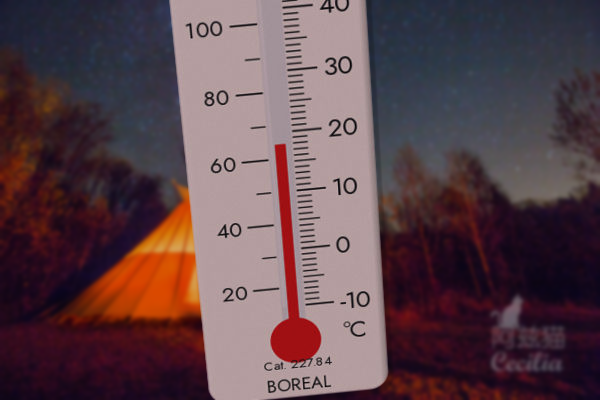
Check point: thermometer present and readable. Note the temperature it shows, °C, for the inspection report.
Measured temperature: 18 °C
